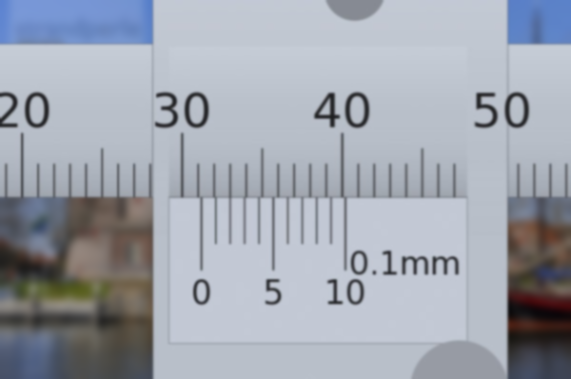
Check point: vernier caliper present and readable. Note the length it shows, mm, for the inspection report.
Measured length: 31.2 mm
